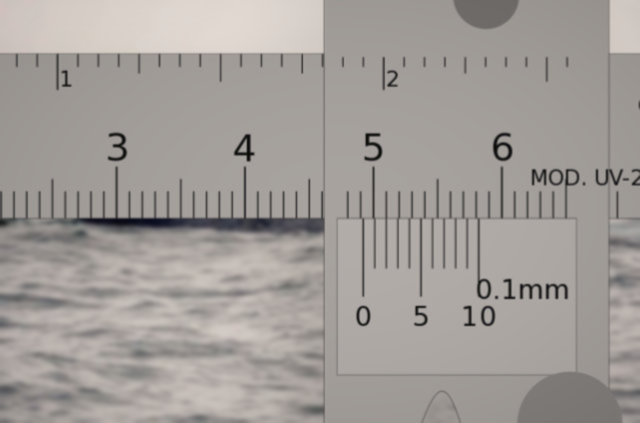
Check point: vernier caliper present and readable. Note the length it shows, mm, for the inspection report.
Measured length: 49.2 mm
